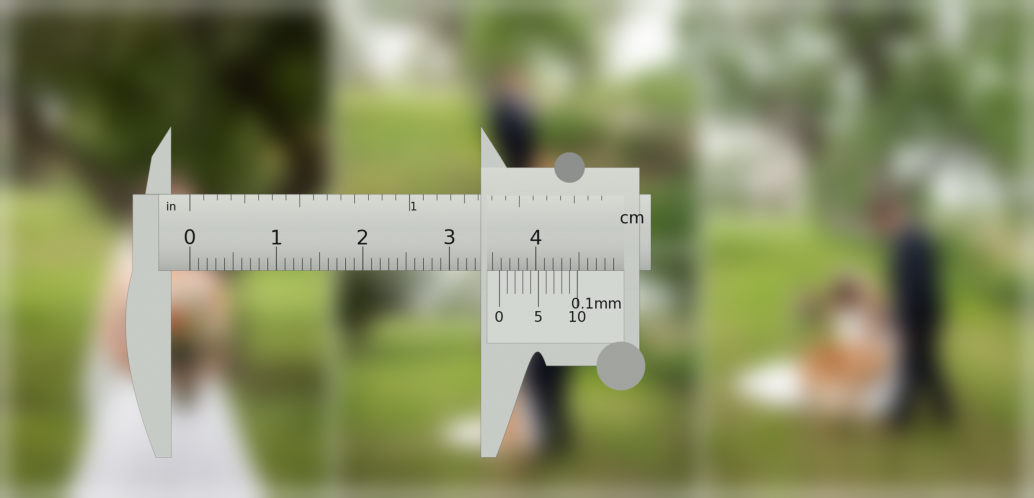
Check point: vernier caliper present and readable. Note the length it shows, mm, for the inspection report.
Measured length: 35.8 mm
